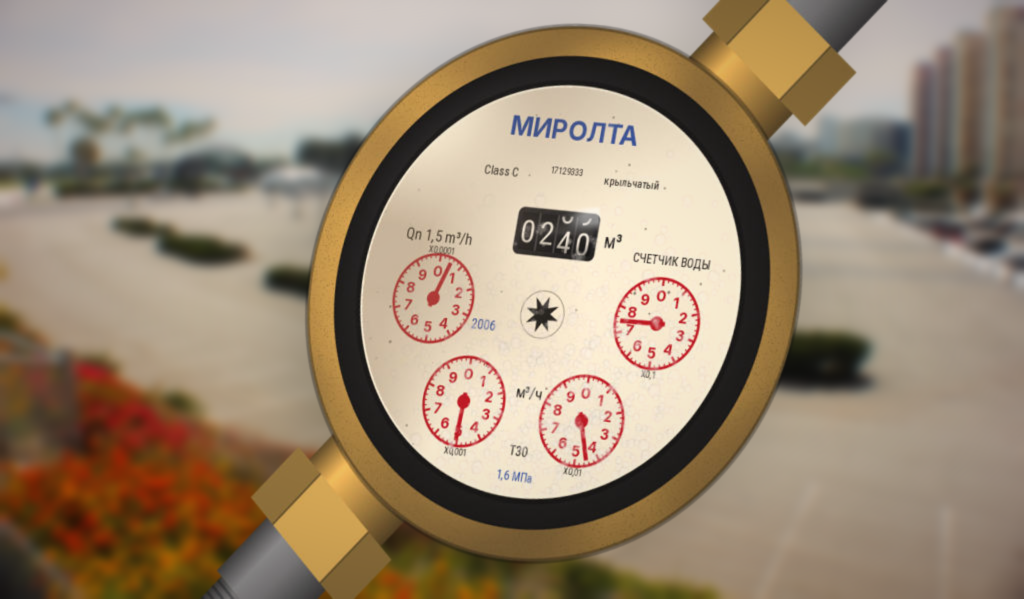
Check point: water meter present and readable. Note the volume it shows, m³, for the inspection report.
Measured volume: 239.7450 m³
